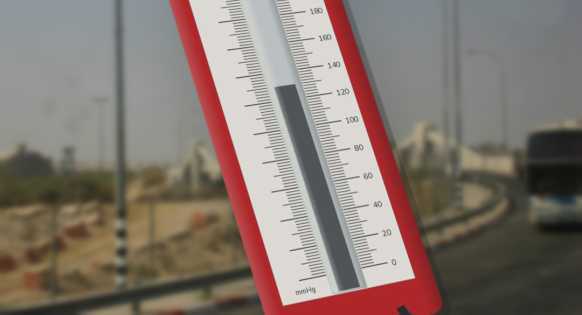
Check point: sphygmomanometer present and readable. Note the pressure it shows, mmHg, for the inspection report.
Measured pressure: 130 mmHg
